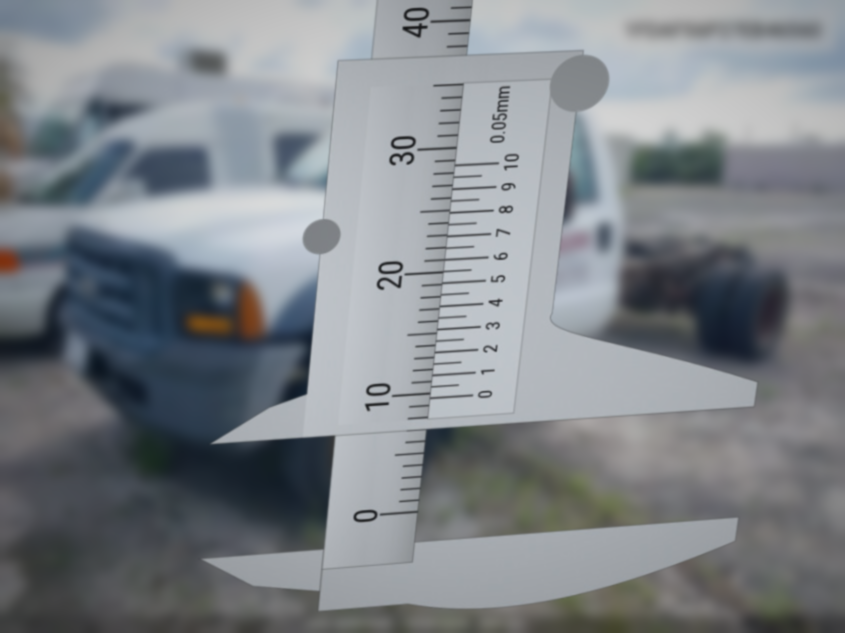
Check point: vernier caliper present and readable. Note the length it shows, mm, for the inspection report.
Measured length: 9.6 mm
